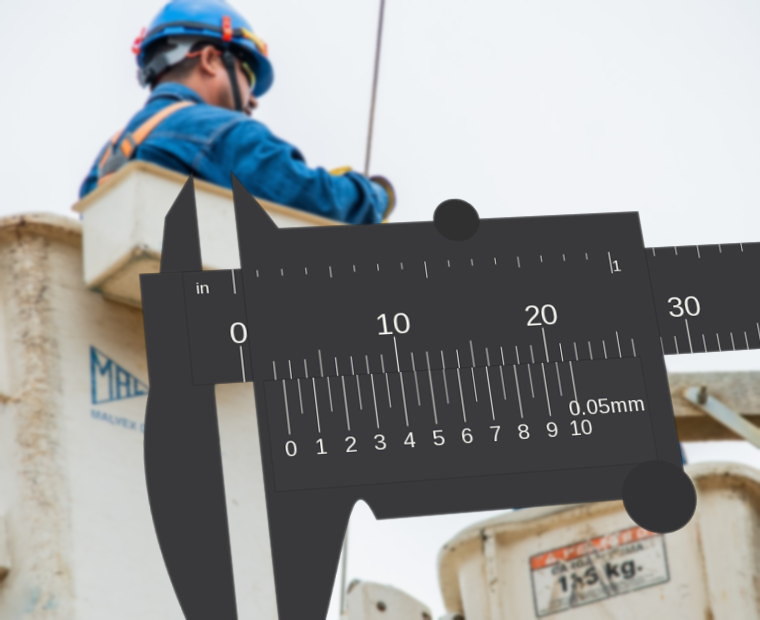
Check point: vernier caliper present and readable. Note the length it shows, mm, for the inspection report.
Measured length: 2.5 mm
